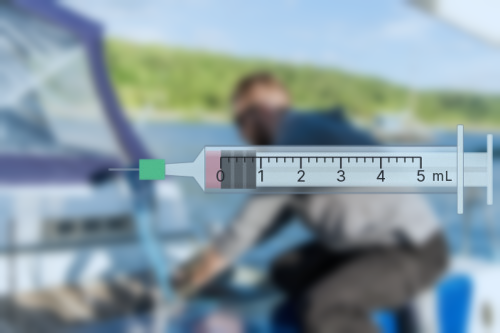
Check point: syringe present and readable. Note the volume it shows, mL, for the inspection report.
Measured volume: 0 mL
